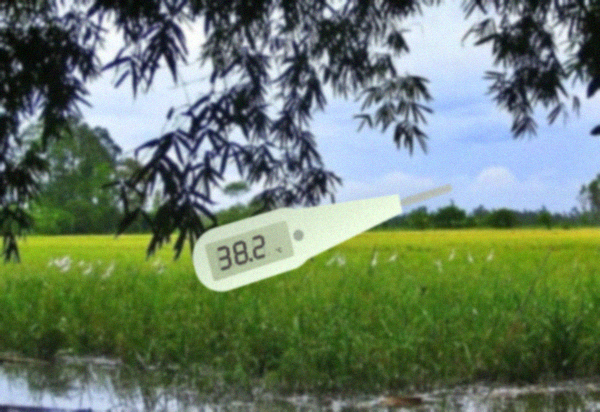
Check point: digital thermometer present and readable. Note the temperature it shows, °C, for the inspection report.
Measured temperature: 38.2 °C
